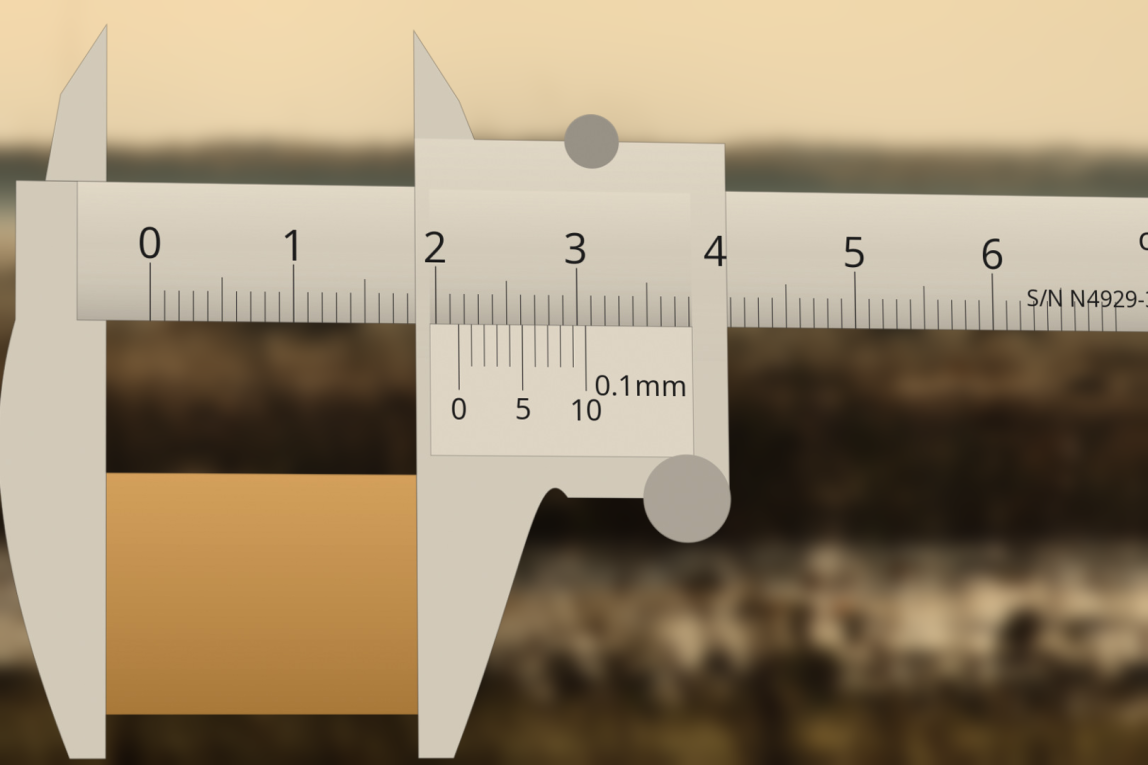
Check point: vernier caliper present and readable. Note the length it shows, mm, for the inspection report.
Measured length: 21.6 mm
